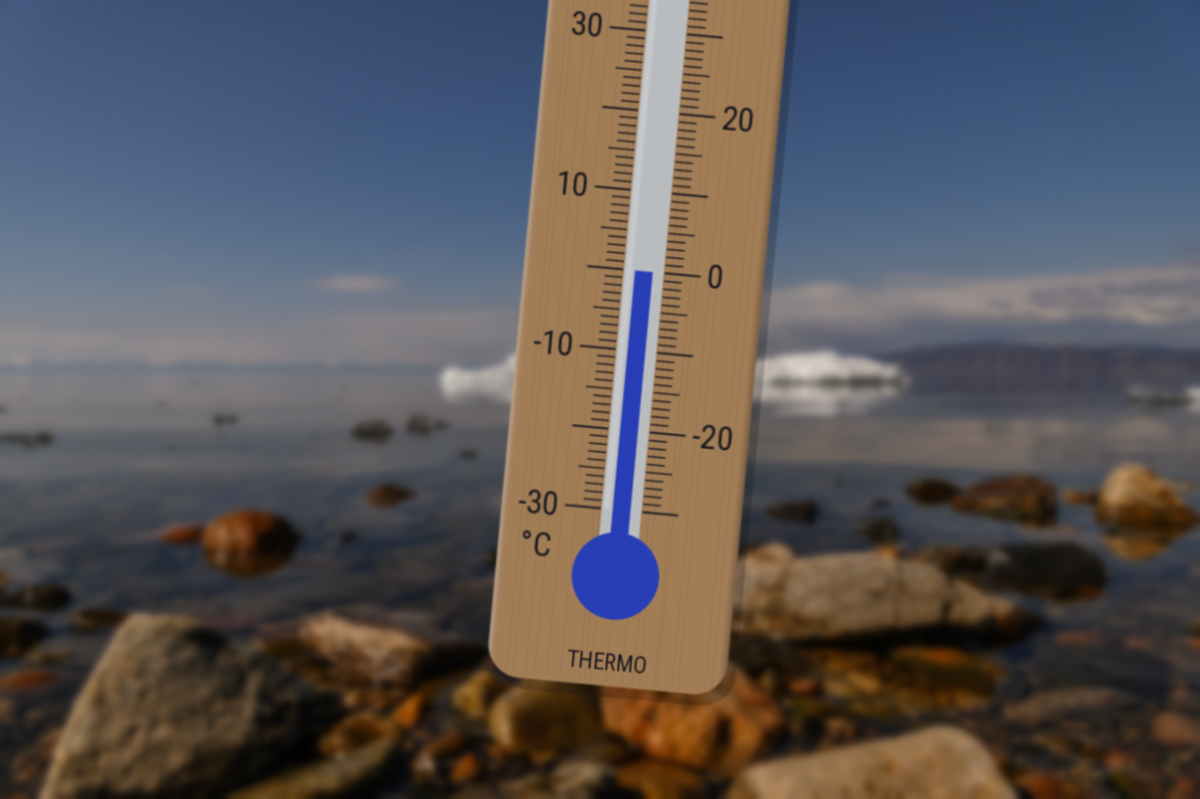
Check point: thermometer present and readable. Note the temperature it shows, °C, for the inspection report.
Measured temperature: 0 °C
